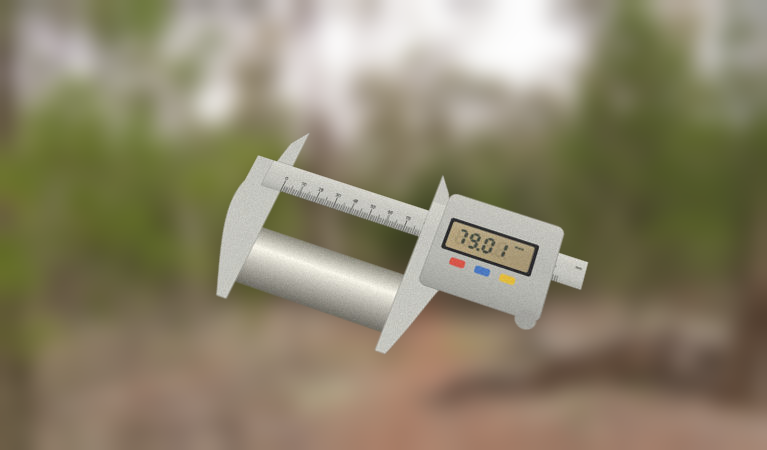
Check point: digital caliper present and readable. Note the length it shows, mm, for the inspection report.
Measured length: 79.01 mm
